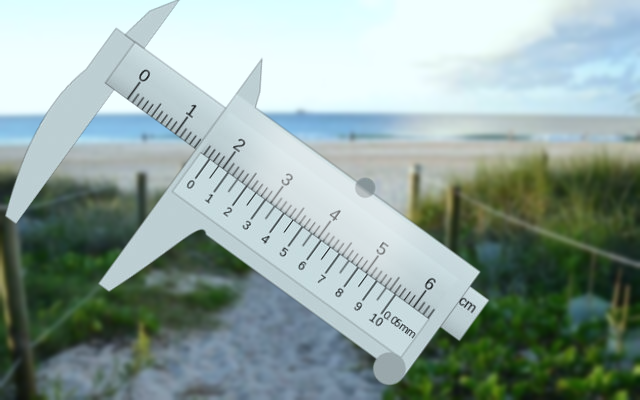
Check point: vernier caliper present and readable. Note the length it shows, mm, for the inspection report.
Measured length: 17.2 mm
